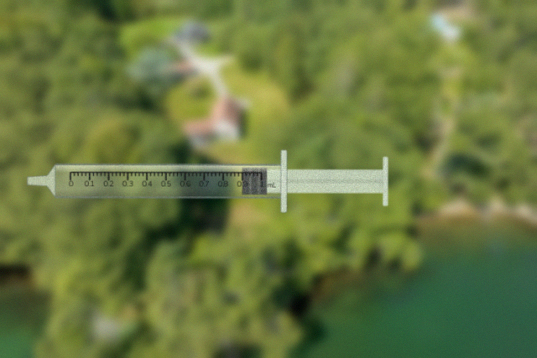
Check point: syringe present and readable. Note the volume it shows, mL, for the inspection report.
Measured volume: 0.9 mL
